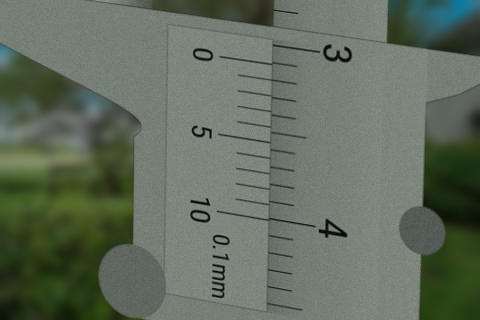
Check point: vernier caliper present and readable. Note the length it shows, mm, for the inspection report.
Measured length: 31.1 mm
